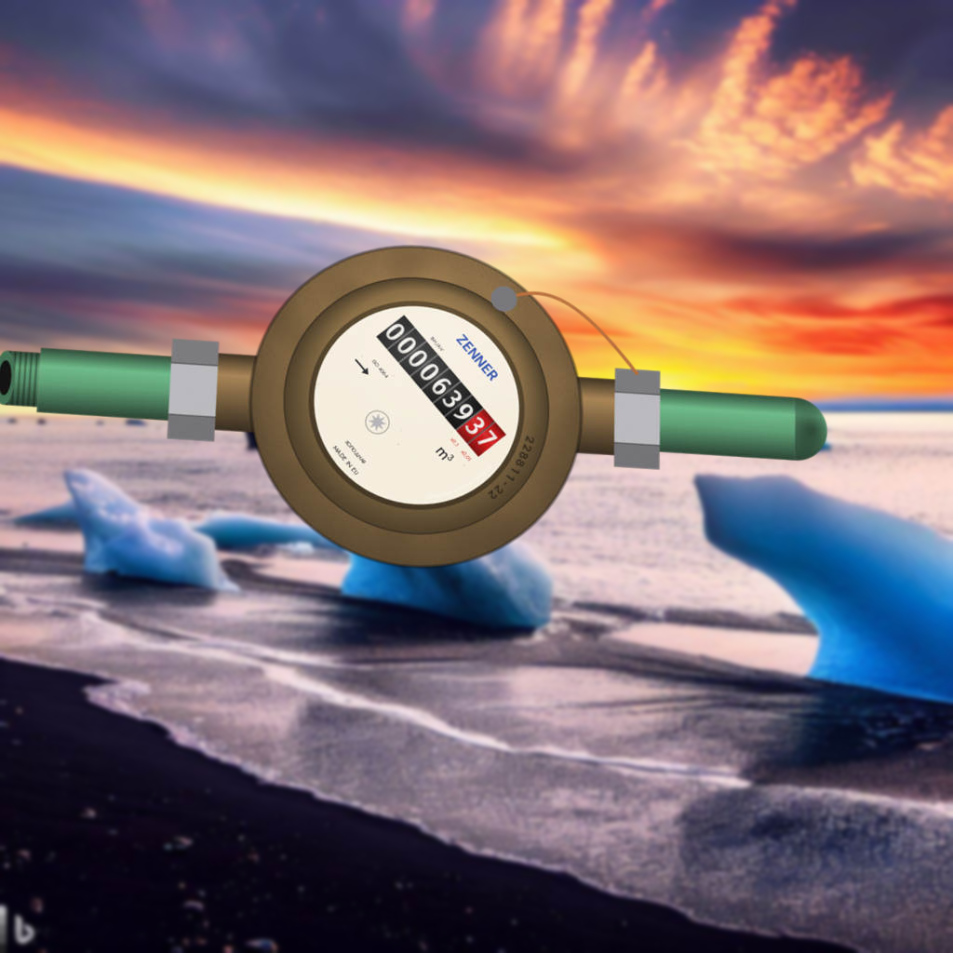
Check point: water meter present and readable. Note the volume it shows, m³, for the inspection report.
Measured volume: 639.37 m³
